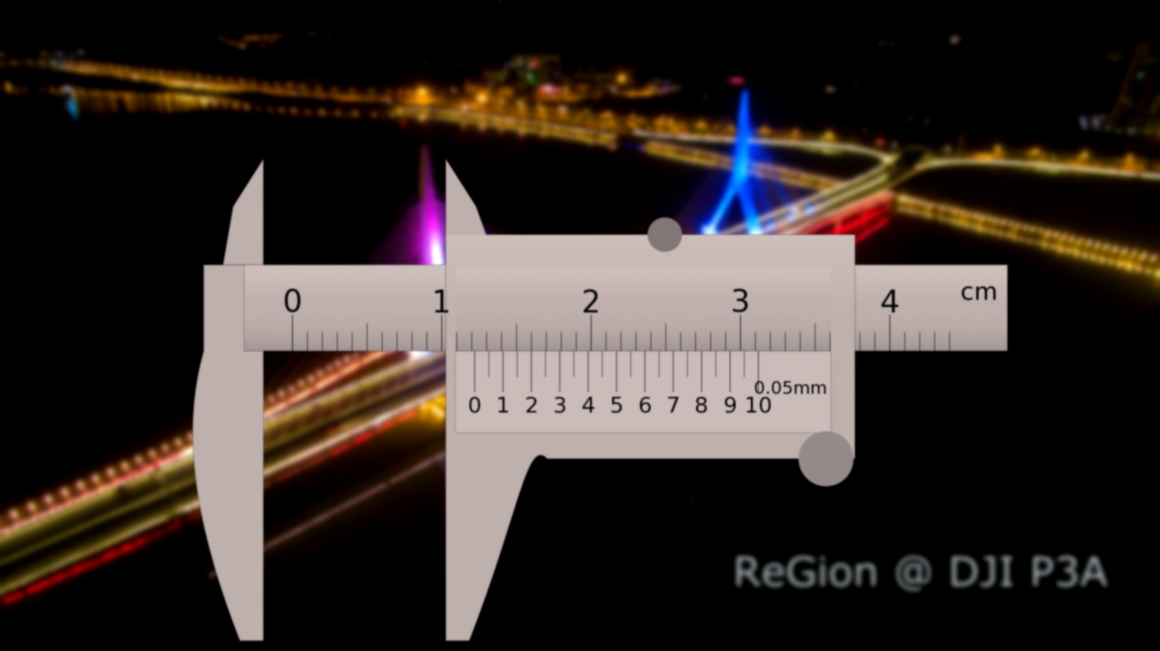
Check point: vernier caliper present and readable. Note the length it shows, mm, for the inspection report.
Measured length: 12.2 mm
